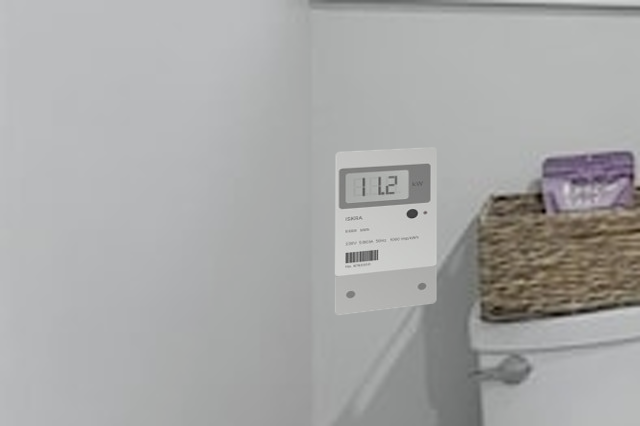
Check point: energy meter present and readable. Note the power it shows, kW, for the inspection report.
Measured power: 11.2 kW
